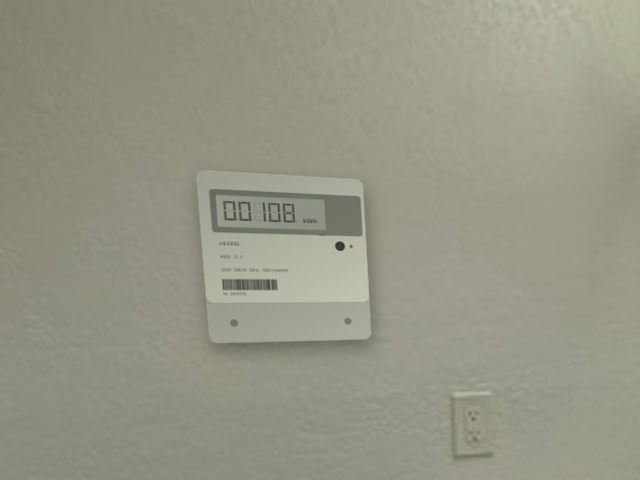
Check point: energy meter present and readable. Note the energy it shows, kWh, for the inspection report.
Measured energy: 108 kWh
